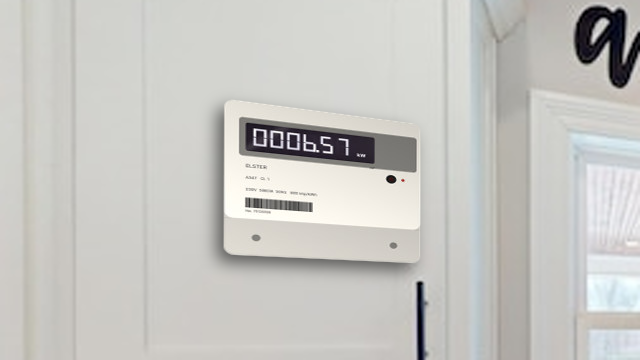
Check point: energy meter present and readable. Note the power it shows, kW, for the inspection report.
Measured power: 6.57 kW
